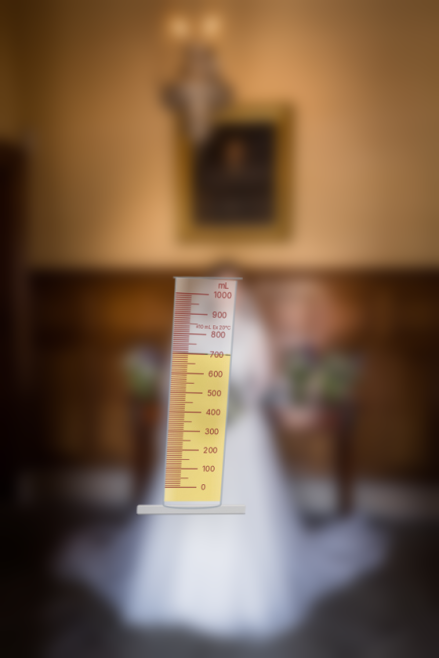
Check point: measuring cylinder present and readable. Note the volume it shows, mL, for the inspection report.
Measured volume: 700 mL
